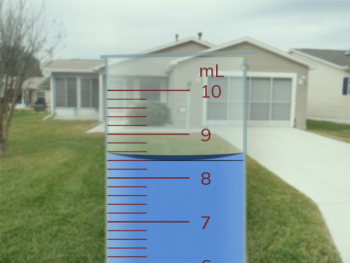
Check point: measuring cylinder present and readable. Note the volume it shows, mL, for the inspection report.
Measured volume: 8.4 mL
